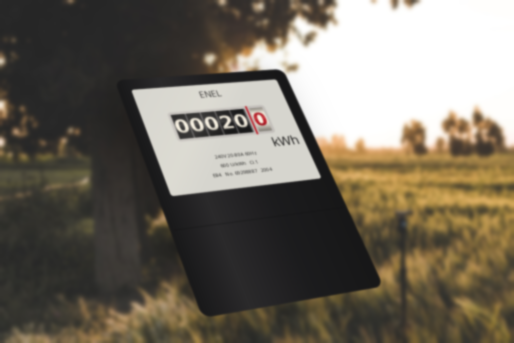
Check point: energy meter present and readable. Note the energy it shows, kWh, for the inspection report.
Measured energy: 20.0 kWh
